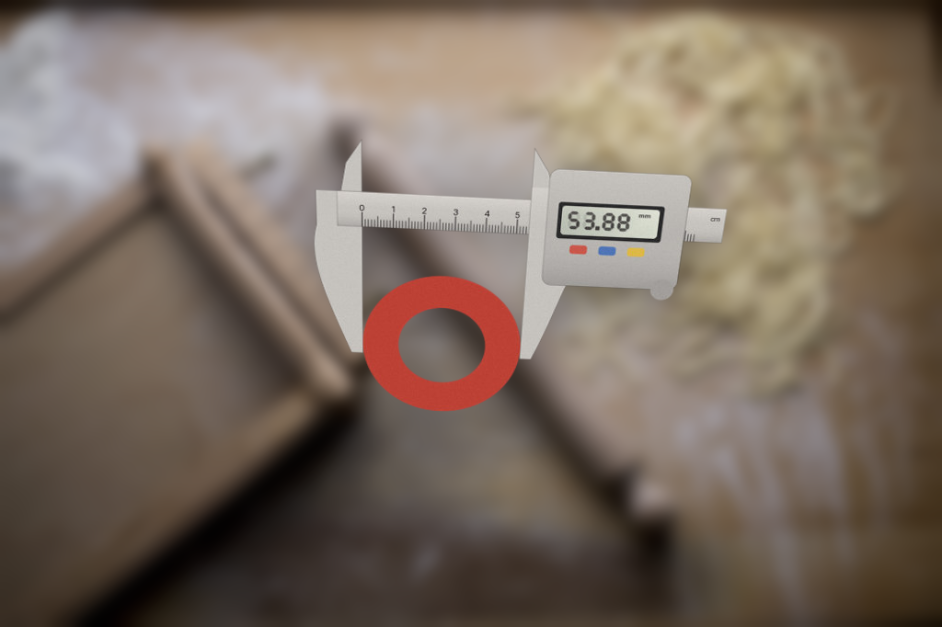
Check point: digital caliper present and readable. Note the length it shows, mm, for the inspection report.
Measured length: 53.88 mm
